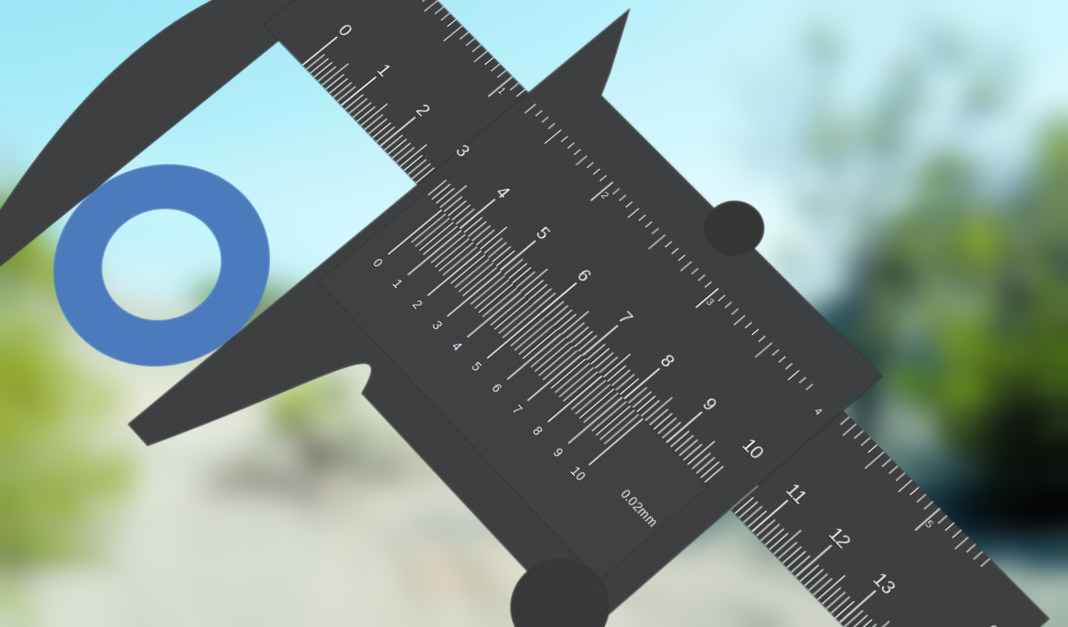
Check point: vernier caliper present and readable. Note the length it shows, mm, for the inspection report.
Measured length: 35.5 mm
